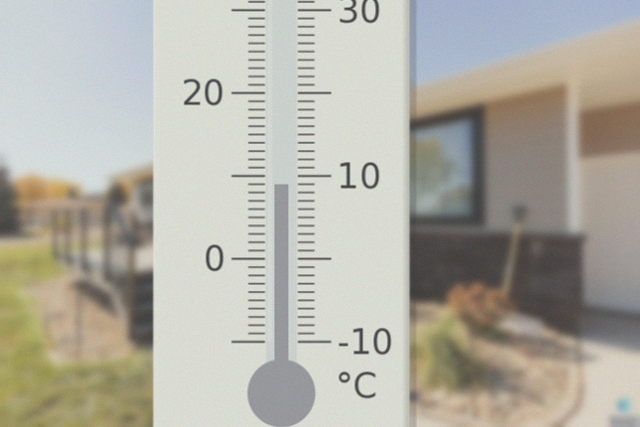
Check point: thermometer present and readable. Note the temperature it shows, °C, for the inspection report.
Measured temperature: 9 °C
